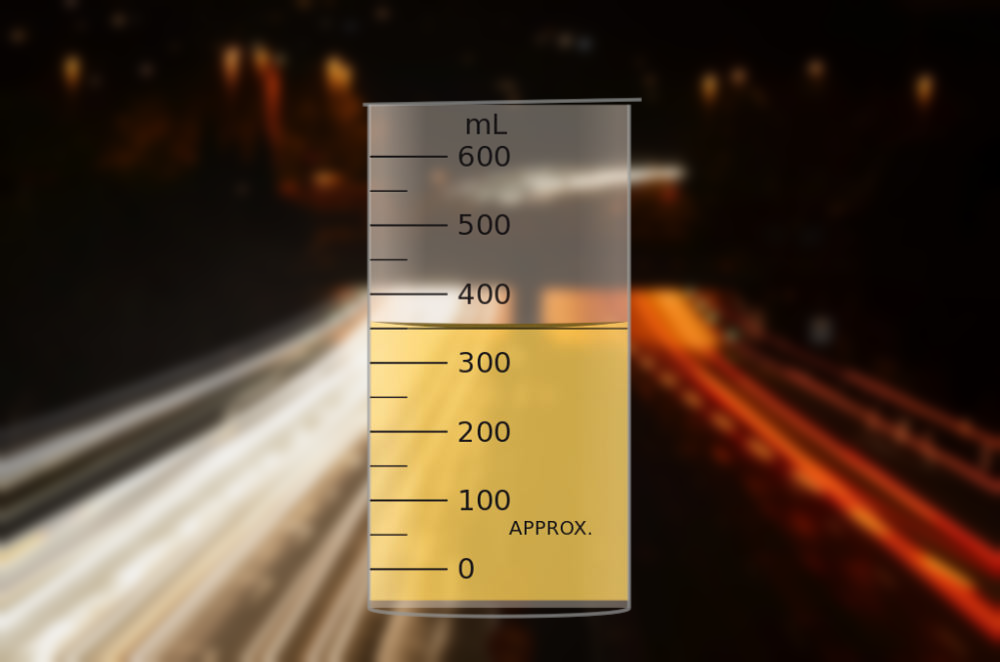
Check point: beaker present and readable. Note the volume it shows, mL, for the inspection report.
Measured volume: 350 mL
